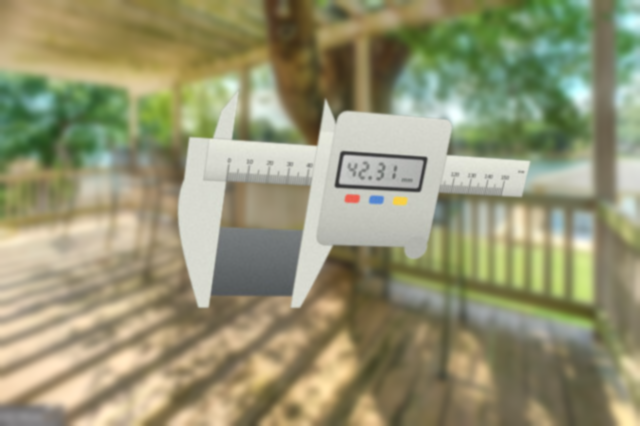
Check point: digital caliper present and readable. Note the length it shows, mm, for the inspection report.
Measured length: 42.31 mm
